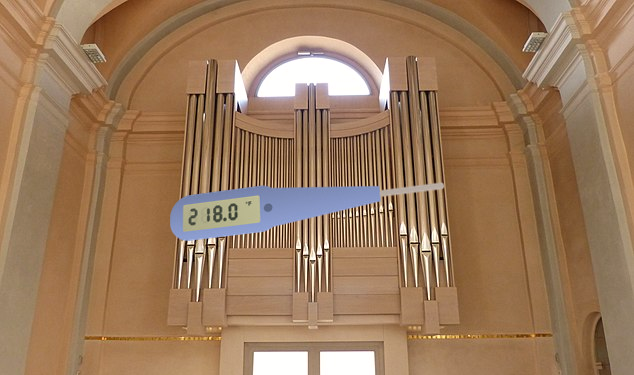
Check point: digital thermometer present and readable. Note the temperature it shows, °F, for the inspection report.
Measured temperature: 218.0 °F
